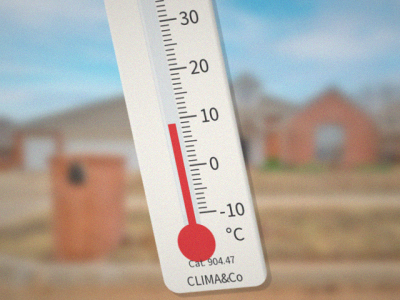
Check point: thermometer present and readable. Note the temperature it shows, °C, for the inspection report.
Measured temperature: 9 °C
